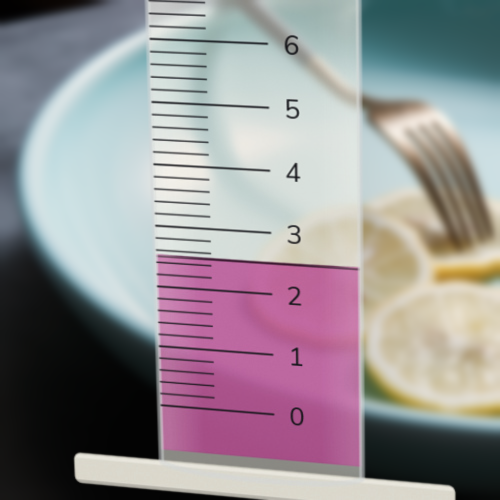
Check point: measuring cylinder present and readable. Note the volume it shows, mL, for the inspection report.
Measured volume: 2.5 mL
